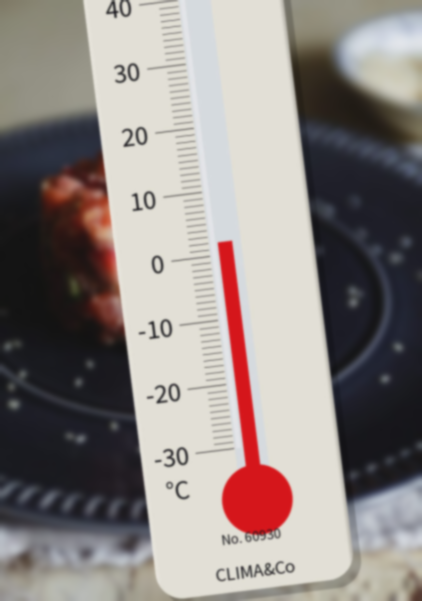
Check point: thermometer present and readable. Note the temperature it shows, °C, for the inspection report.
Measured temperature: 2 °C
